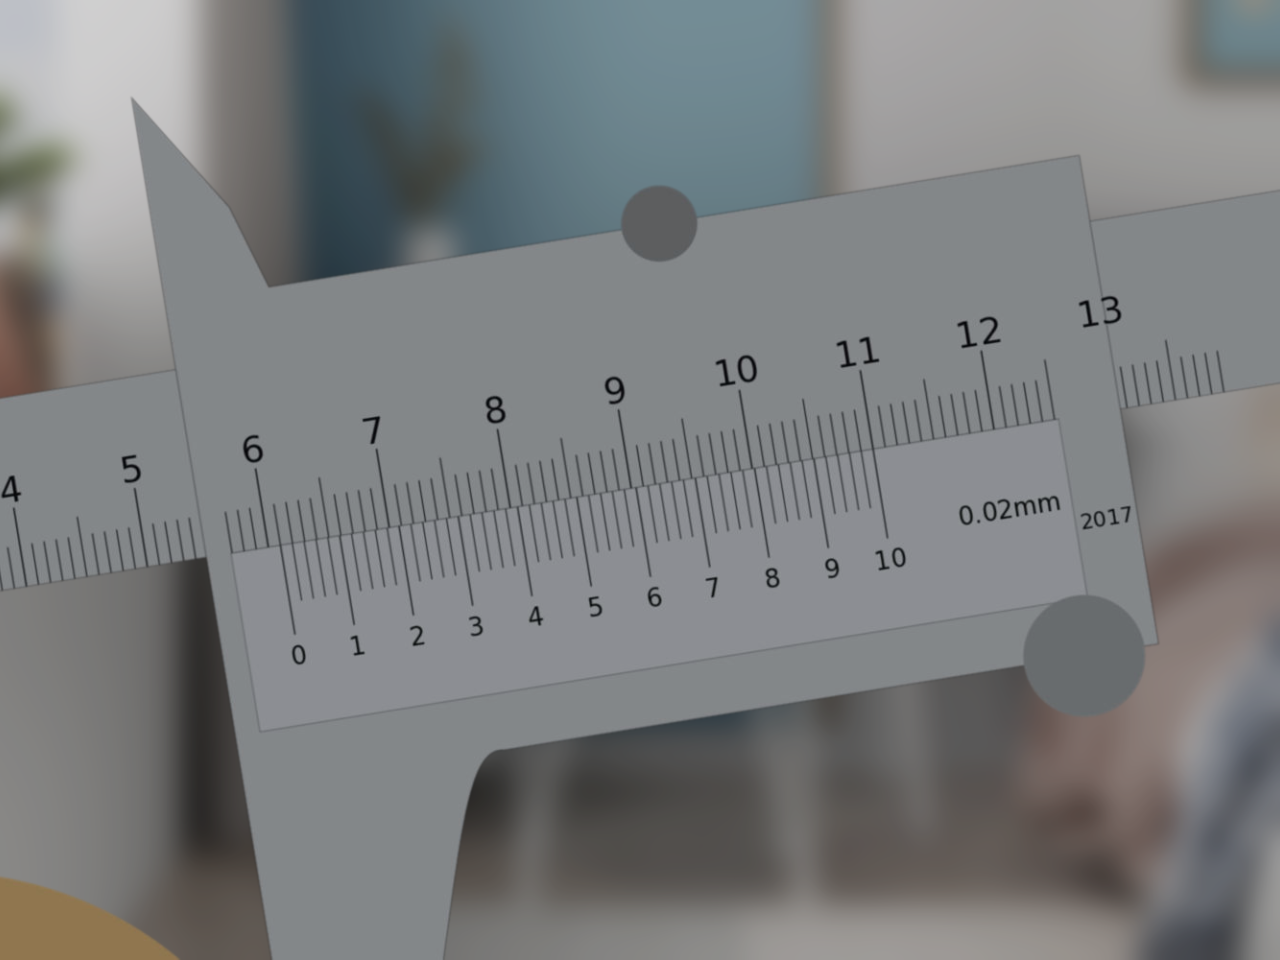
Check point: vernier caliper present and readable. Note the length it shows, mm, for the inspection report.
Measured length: 61.0 mm
